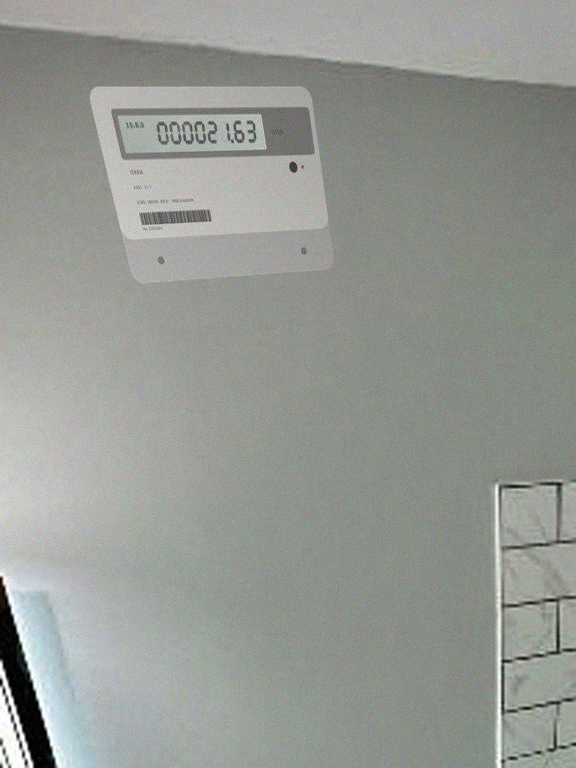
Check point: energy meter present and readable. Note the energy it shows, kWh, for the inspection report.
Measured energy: 21.63 kWh
